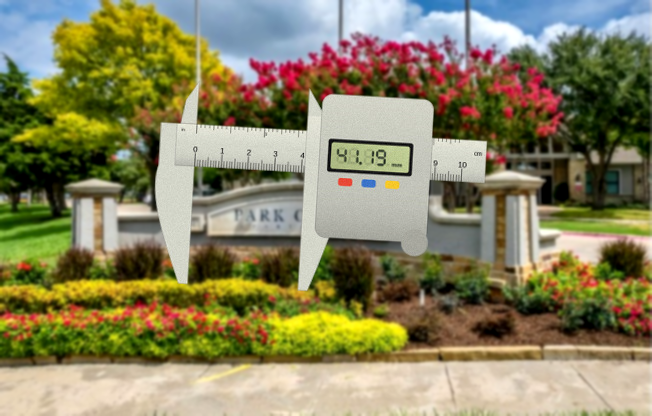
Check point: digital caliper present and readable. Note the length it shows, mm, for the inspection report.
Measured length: 41.19 mm
